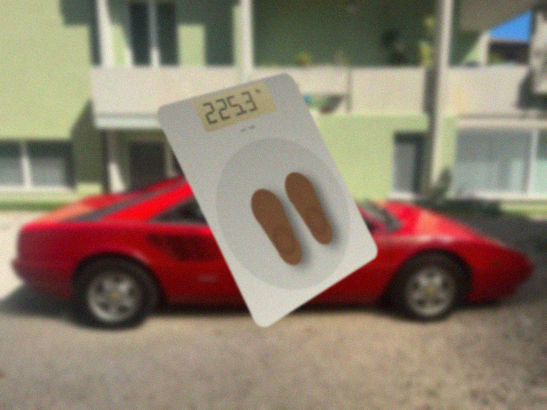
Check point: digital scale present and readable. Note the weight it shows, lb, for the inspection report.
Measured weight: 225.3 lb
